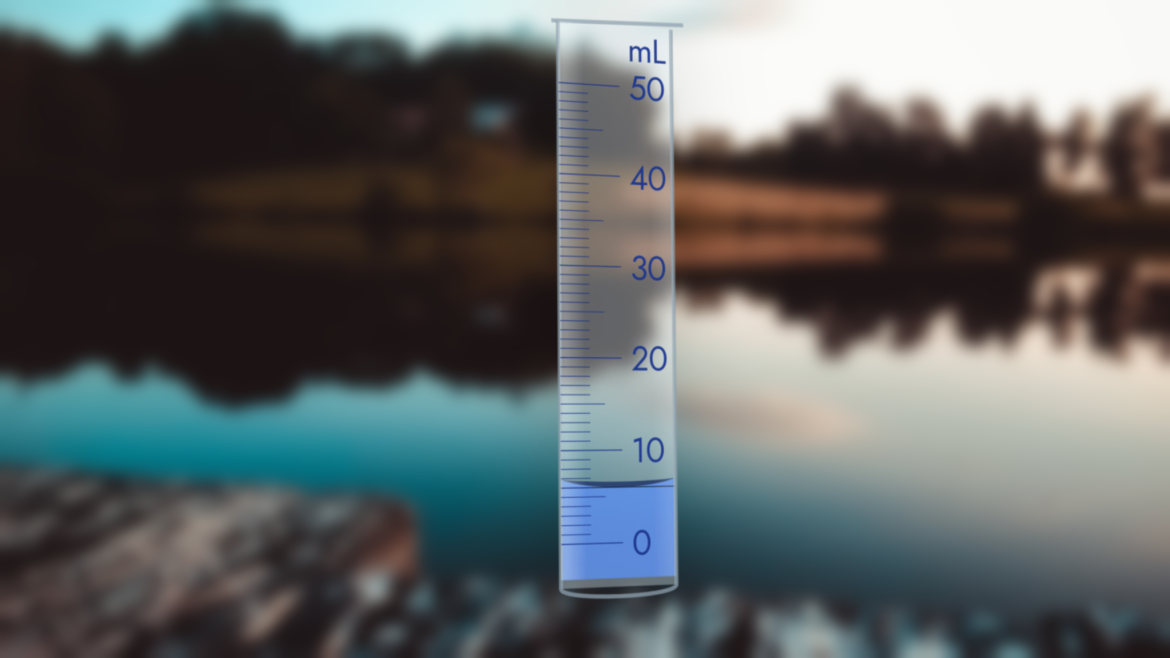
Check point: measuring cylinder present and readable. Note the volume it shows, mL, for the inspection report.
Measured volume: 6 mL
